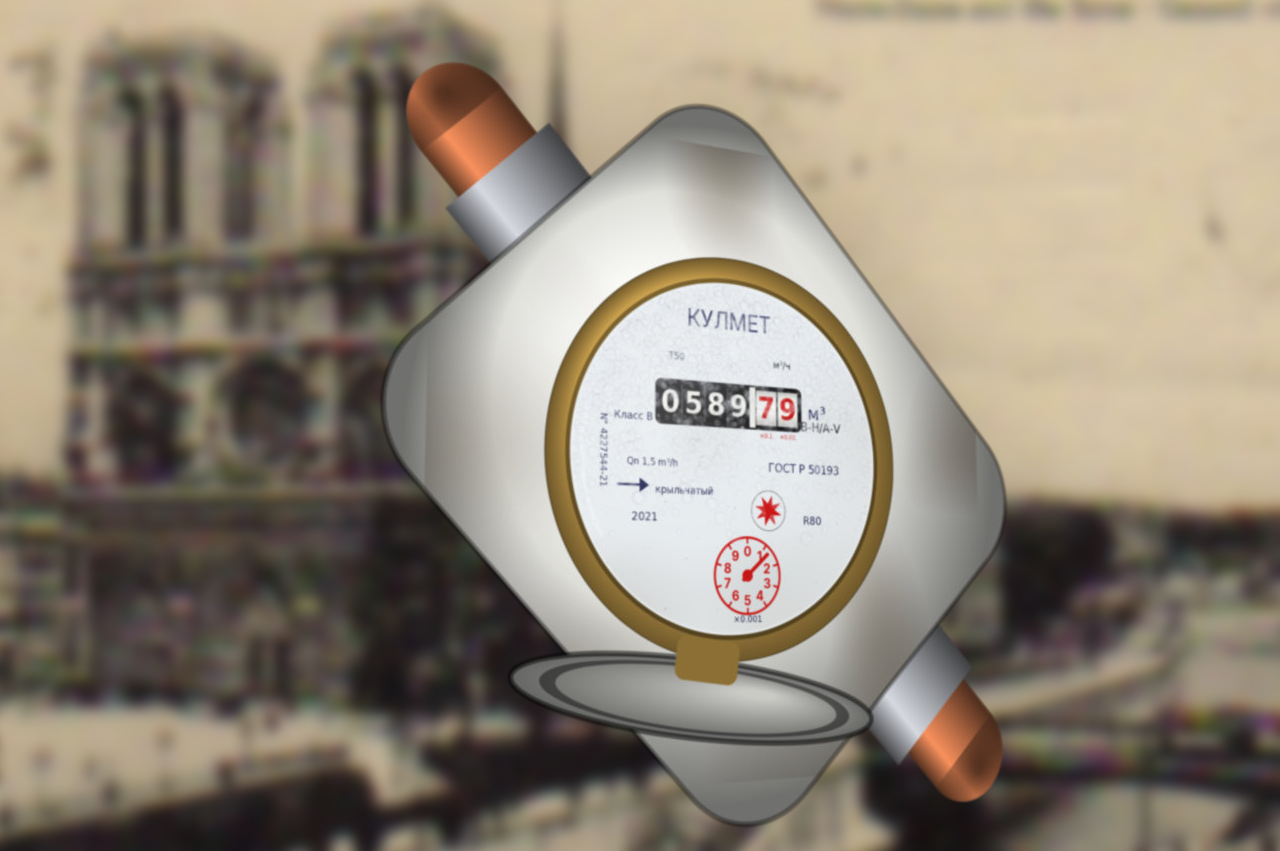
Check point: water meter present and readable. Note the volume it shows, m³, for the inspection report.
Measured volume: 589.791 m³
